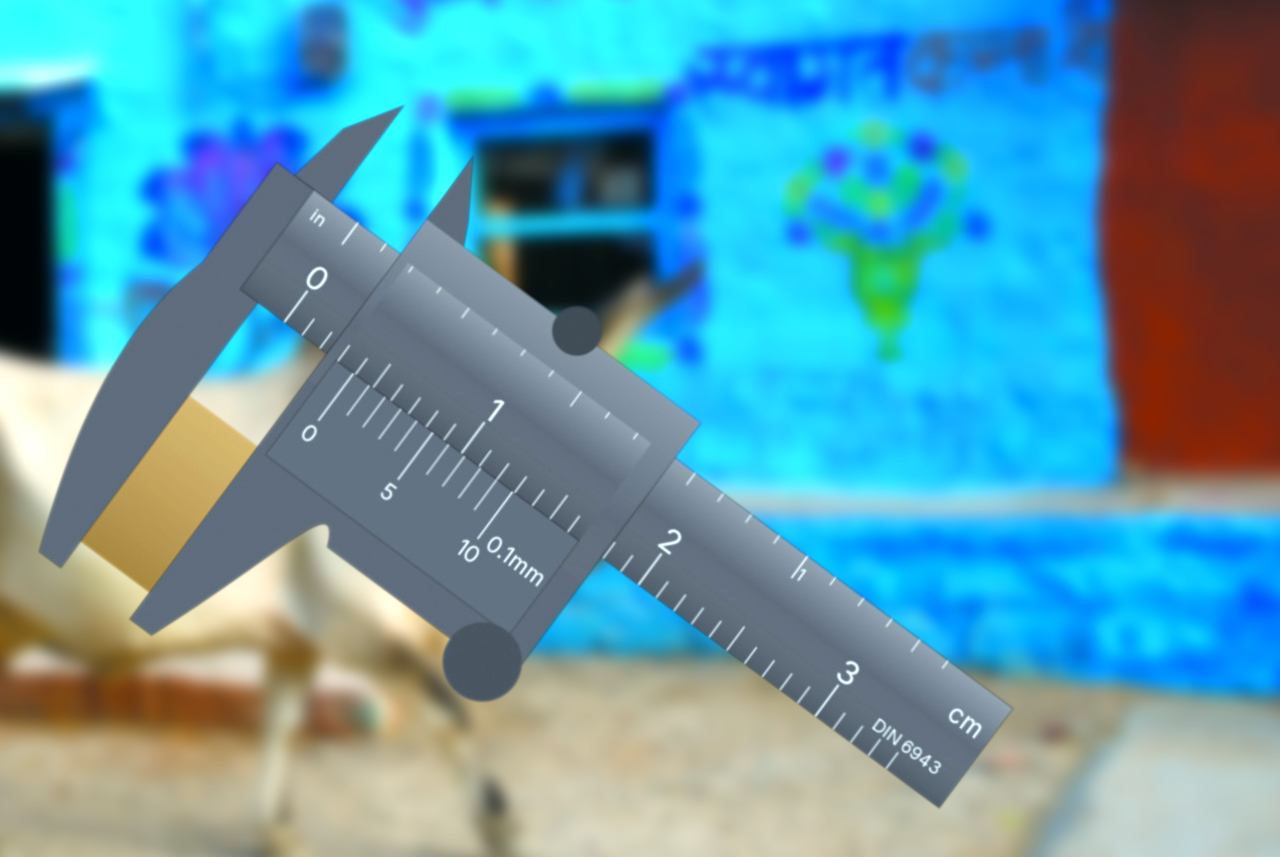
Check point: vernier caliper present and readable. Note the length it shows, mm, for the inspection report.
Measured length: 3.9 mm
